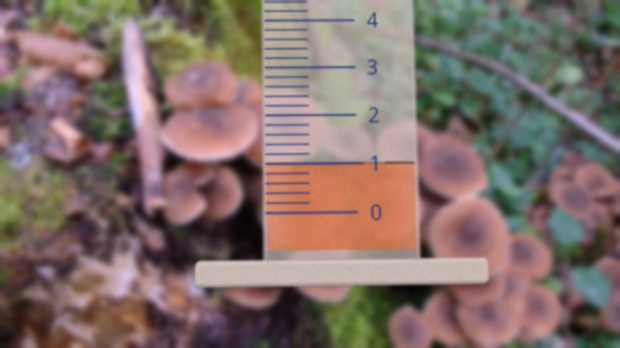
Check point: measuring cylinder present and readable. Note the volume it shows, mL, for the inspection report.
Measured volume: 1 mL
